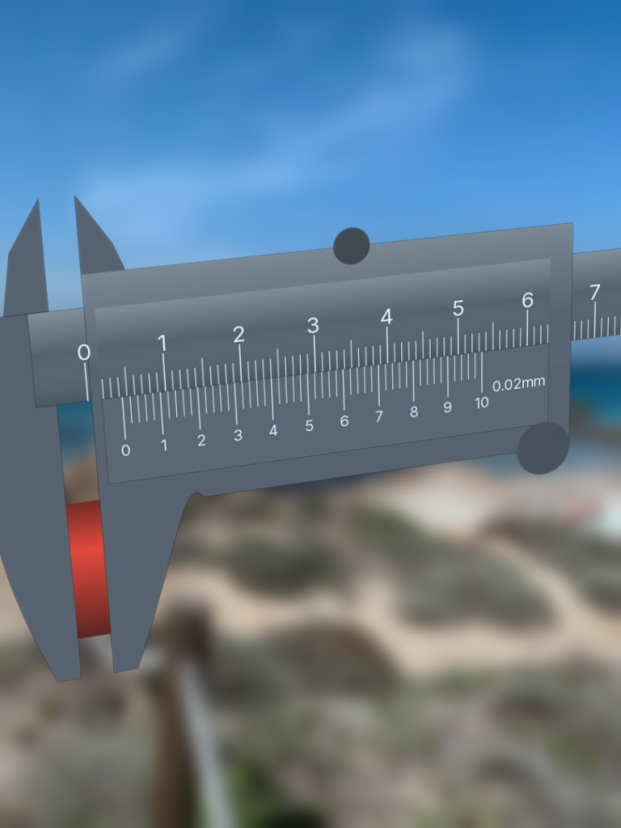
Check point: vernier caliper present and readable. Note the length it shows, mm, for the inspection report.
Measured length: 4.4 mm
